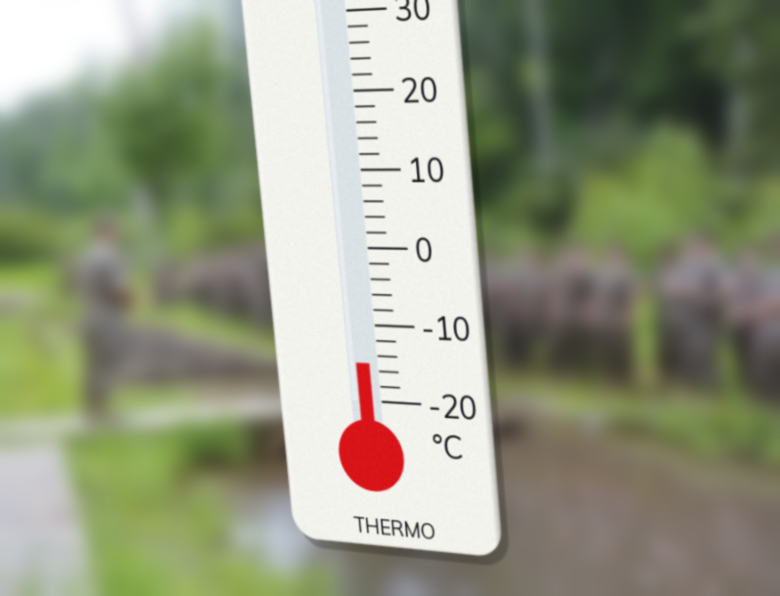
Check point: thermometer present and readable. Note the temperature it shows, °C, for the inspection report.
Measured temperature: -15 °C
